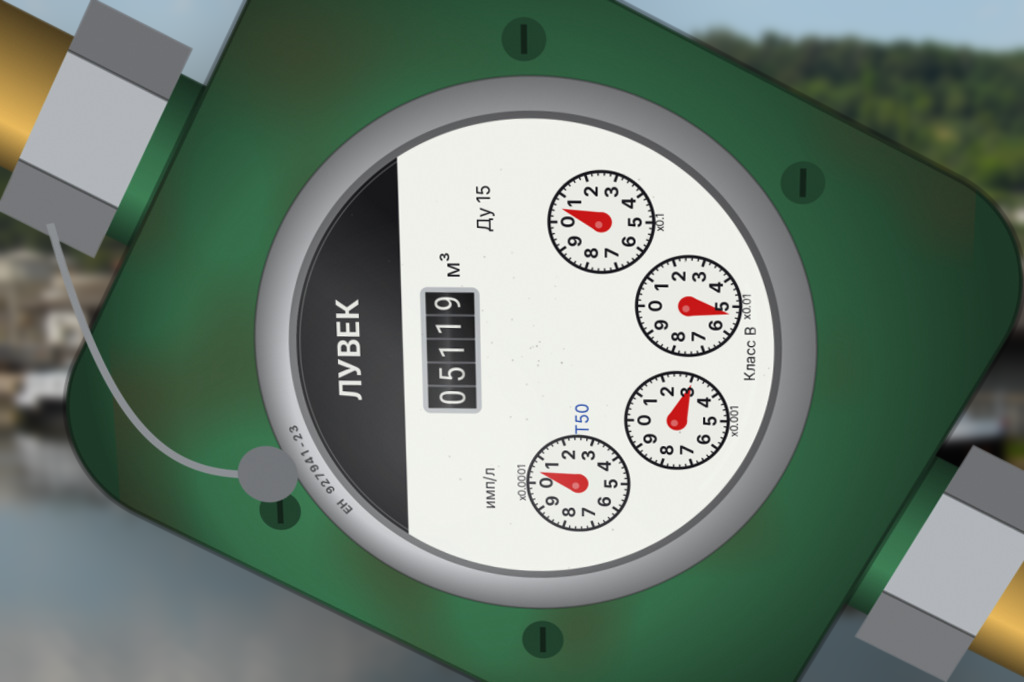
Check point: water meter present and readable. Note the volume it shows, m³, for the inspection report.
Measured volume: 5119.0530 m³
